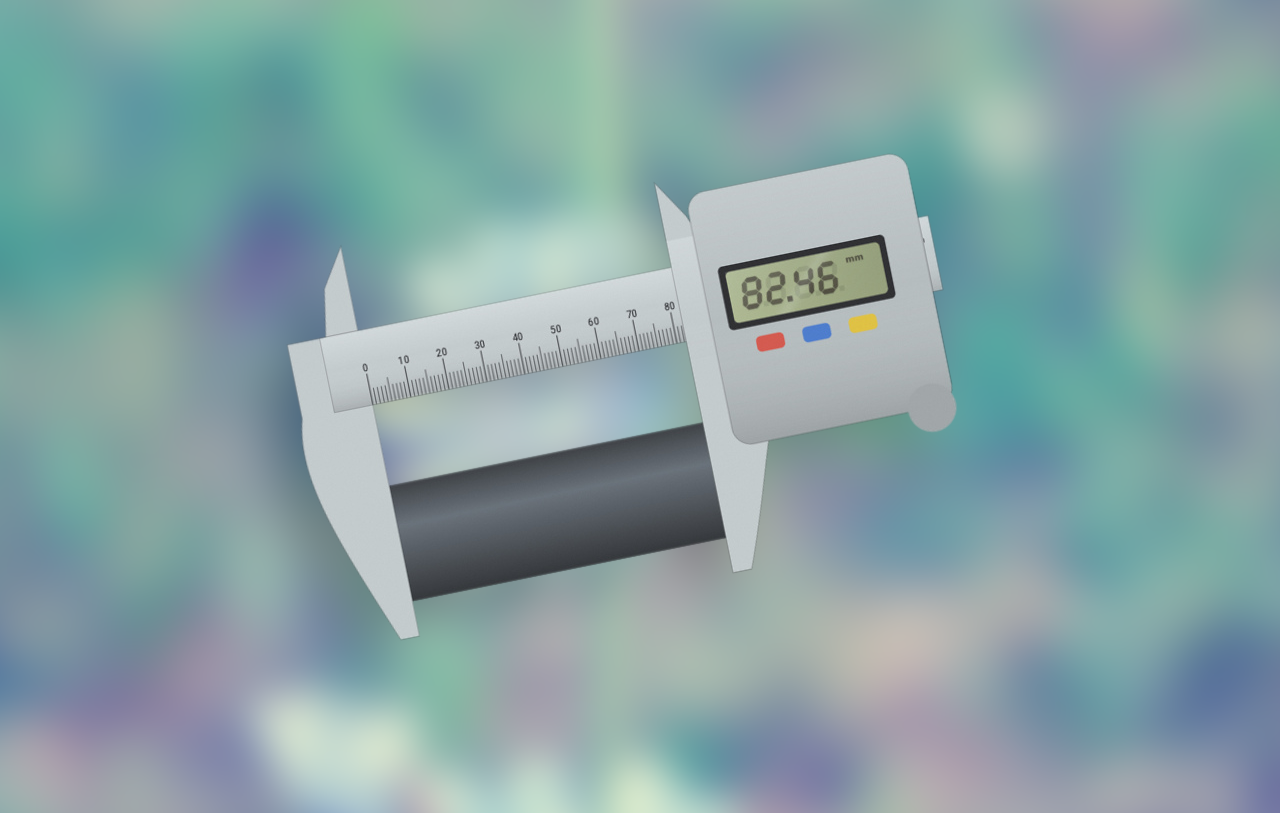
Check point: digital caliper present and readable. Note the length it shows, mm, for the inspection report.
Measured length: 82.46 mm
